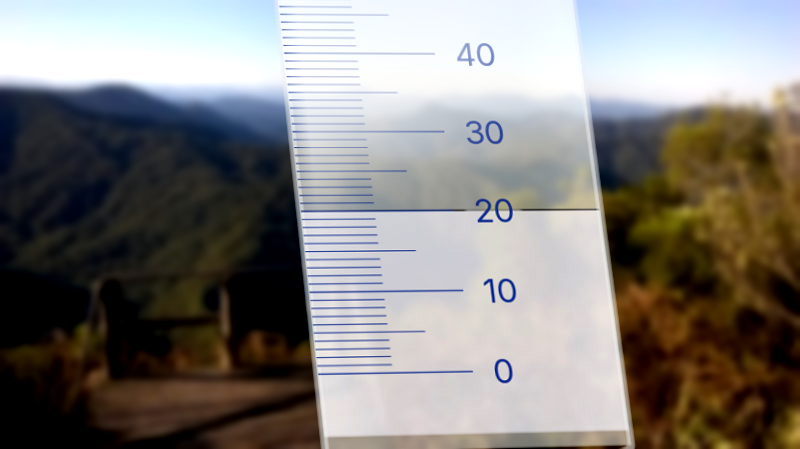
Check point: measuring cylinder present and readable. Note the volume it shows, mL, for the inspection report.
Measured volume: 20 mL
